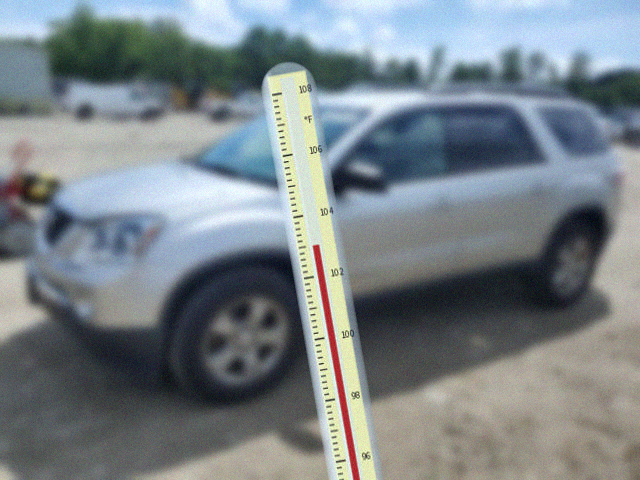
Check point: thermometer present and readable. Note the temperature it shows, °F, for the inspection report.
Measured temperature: 103 °F
